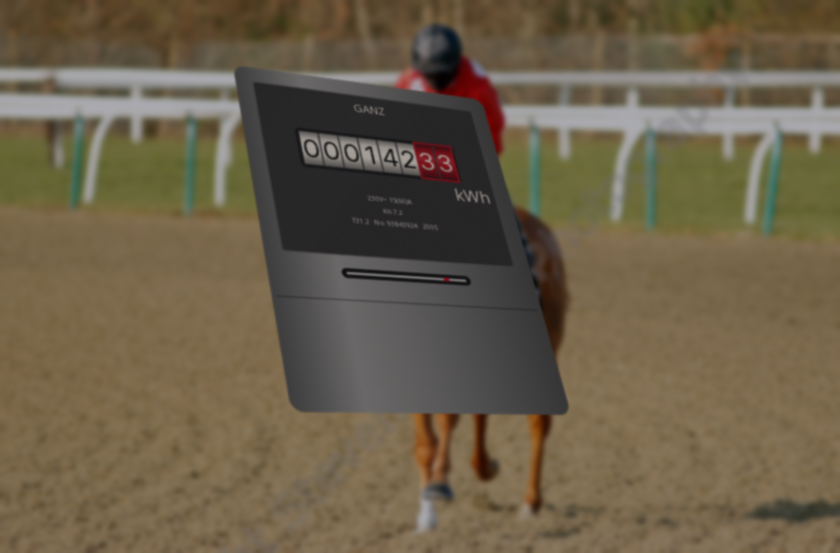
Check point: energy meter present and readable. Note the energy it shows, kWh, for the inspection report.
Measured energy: 142.33 kWh
